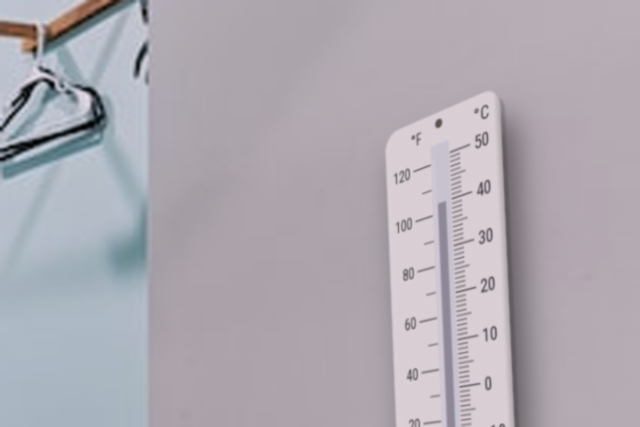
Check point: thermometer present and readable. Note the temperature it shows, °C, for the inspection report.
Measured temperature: 40 °C
